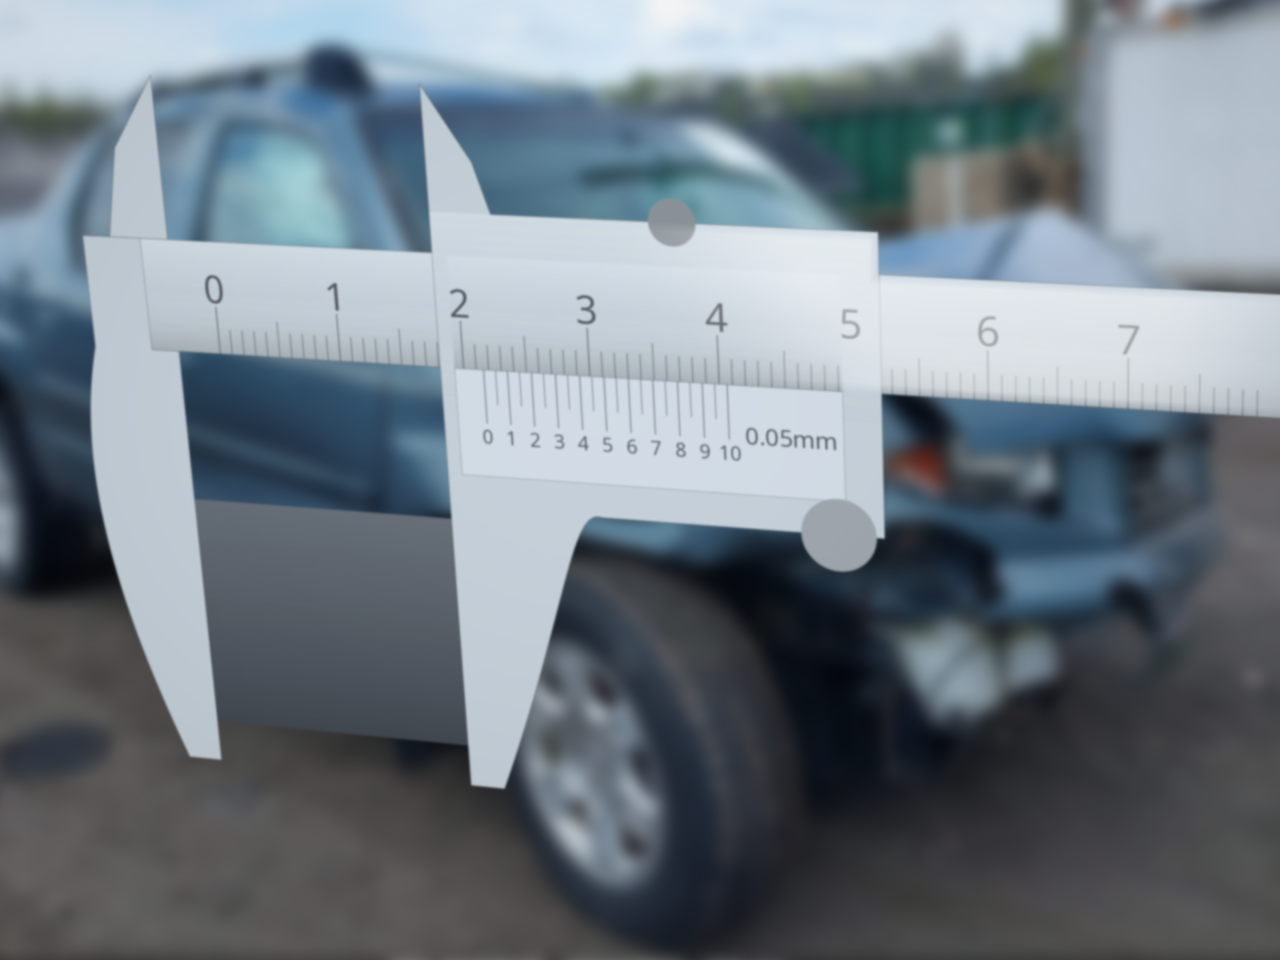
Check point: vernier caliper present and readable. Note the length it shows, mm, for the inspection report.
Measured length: 21.6 mm
